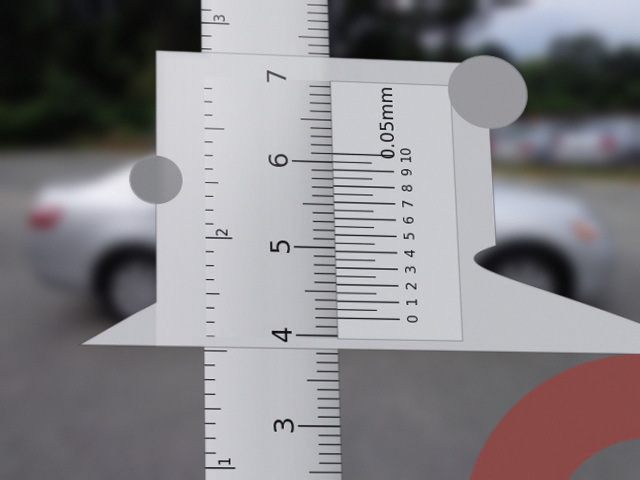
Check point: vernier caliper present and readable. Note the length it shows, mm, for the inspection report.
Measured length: 42.0 mm
